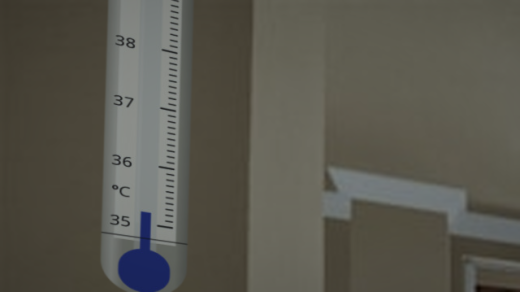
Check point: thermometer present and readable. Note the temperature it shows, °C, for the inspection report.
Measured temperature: 35.2 °C
